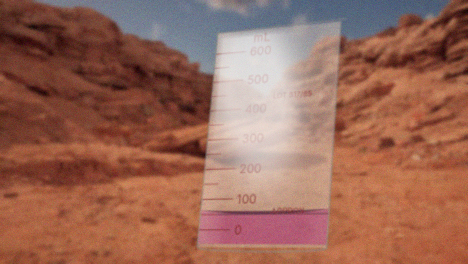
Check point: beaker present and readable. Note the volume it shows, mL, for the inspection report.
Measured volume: 50 mL
